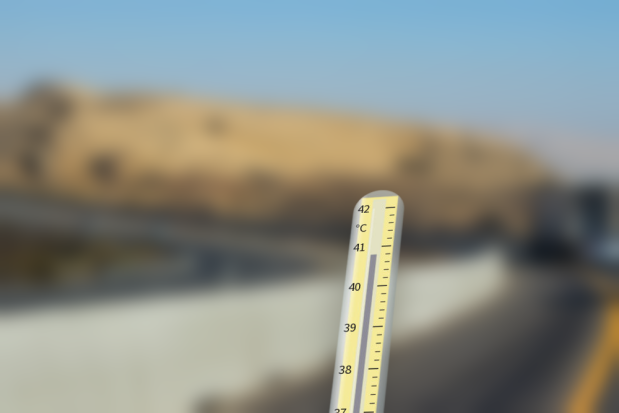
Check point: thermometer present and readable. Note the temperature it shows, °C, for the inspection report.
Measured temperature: 40.8 °C
